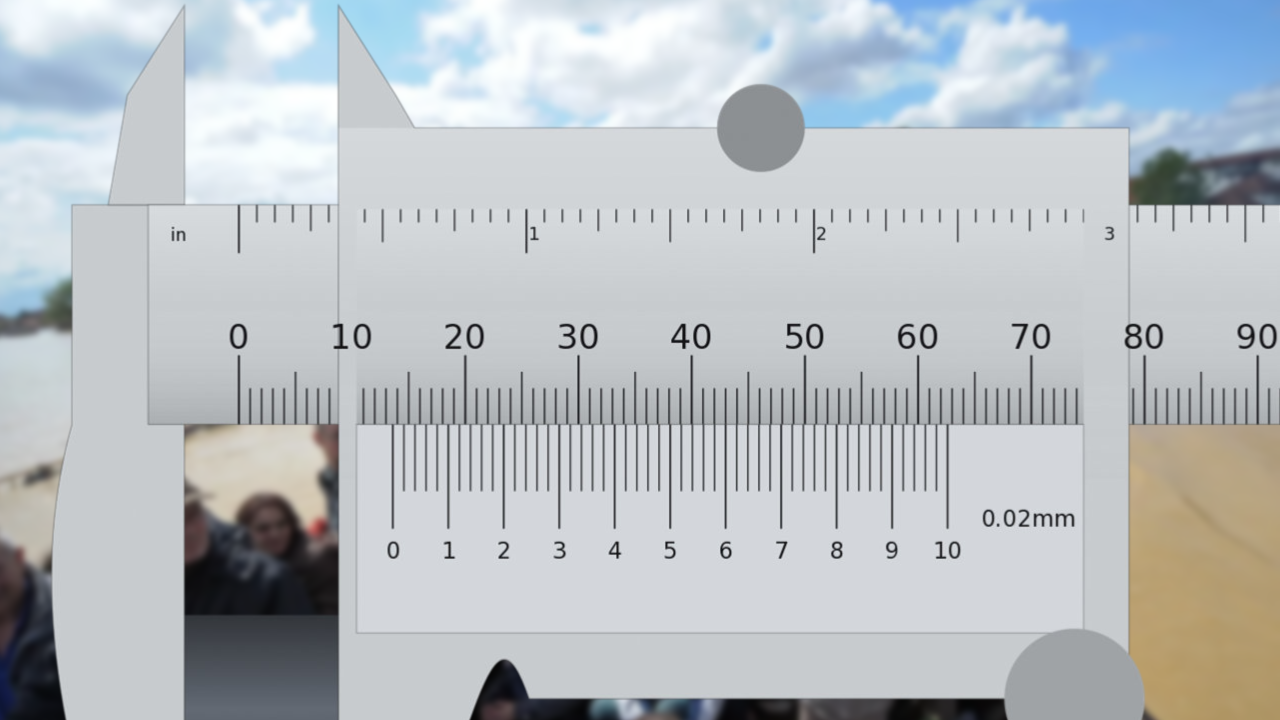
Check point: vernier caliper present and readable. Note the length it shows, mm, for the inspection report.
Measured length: 13.6 mm
